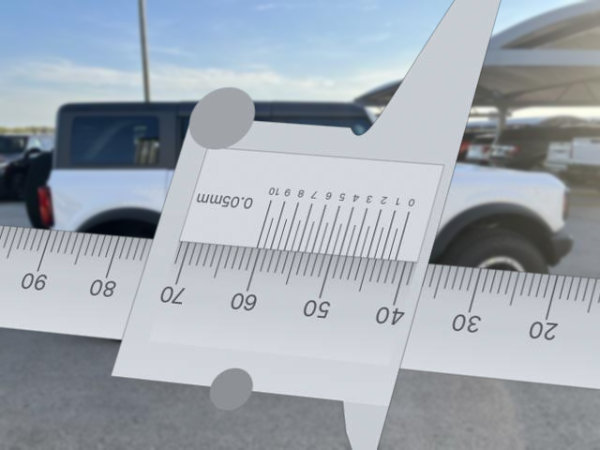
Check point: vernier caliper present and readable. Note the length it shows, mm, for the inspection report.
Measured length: 41.4 mm
